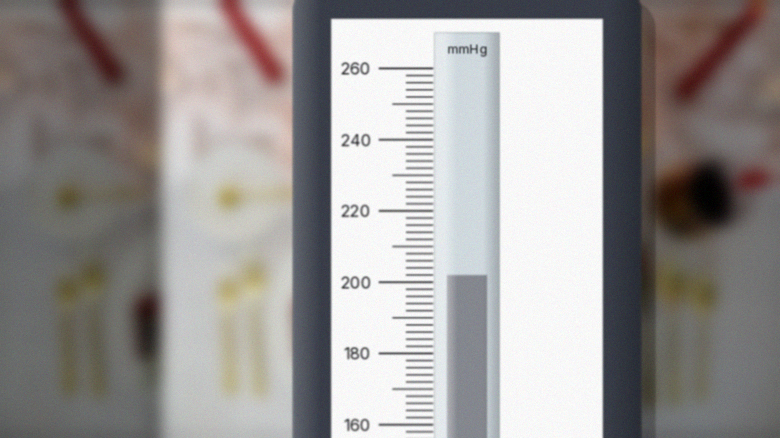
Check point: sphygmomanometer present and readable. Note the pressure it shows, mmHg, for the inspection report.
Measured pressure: 202 mmHg
